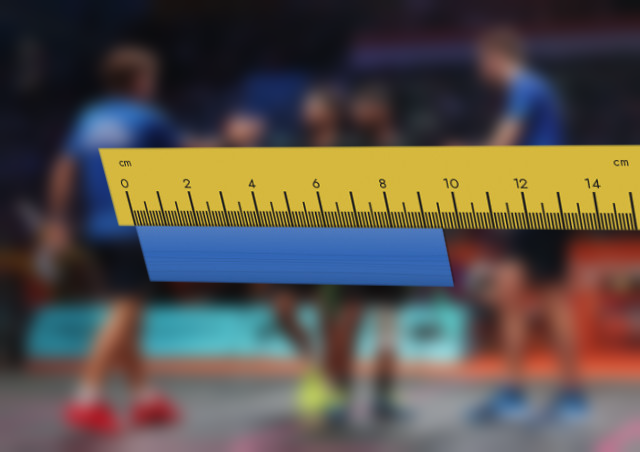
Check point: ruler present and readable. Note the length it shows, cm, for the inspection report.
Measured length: 9.5 cm
